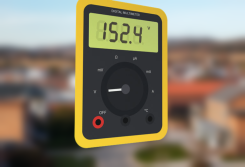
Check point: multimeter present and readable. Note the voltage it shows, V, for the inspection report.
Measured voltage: 152.4 V
